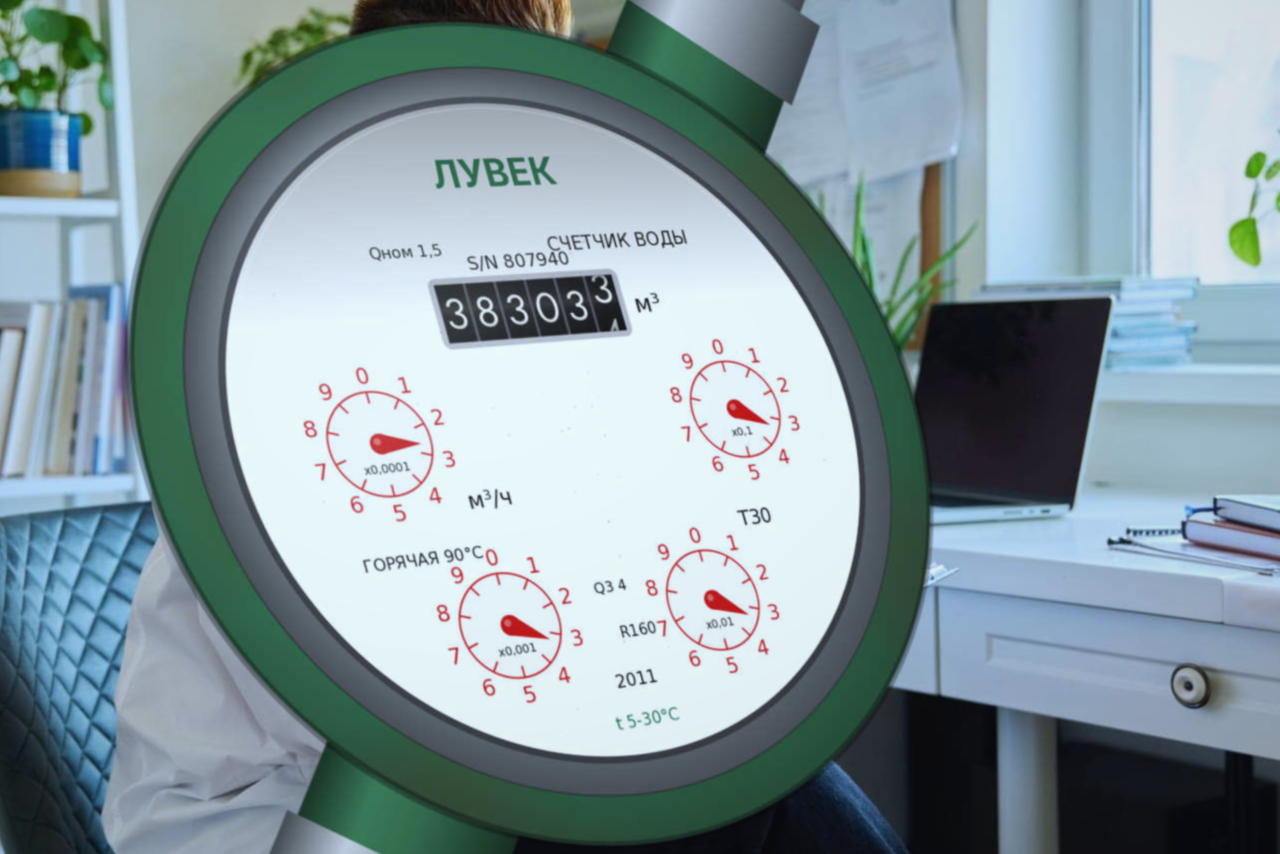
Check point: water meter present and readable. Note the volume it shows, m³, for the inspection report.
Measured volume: 383033.3332 m³
